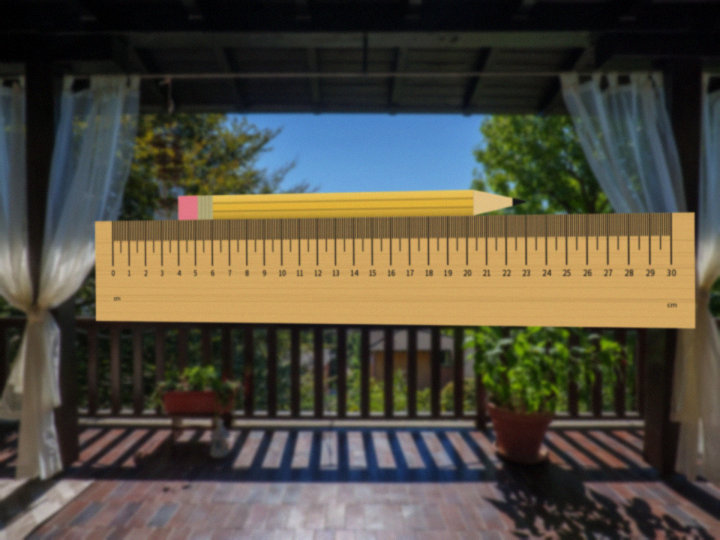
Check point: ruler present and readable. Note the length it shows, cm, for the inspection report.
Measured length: 19 cm
